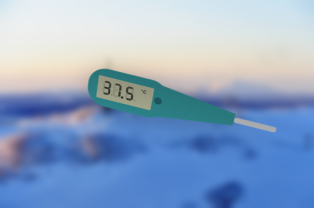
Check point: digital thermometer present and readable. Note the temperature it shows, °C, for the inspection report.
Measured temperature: 37.5 °C
